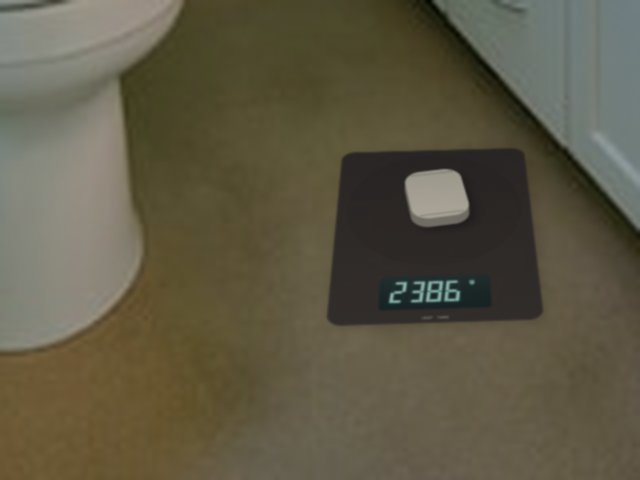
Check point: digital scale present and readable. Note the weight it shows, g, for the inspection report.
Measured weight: 2386 g
